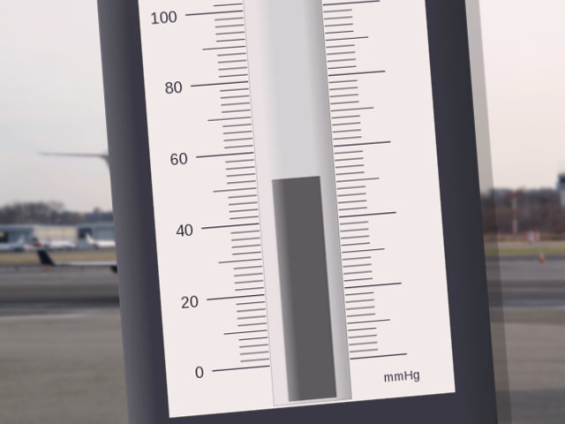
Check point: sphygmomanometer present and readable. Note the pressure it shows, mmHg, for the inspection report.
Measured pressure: 52 mmHg
